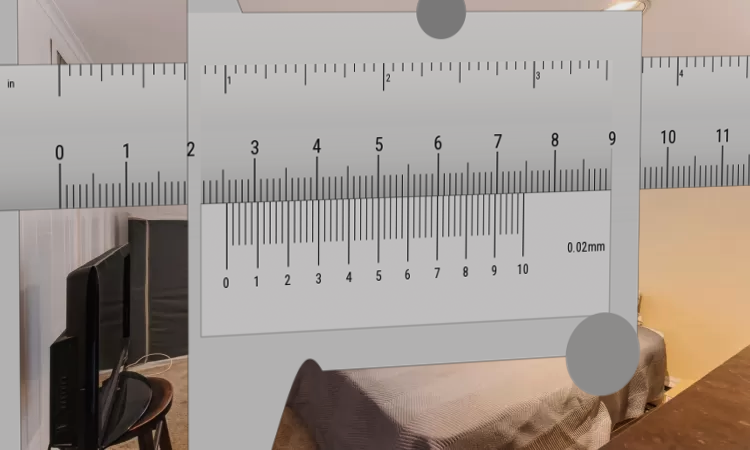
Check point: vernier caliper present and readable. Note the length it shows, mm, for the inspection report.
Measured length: 25.6 mm
